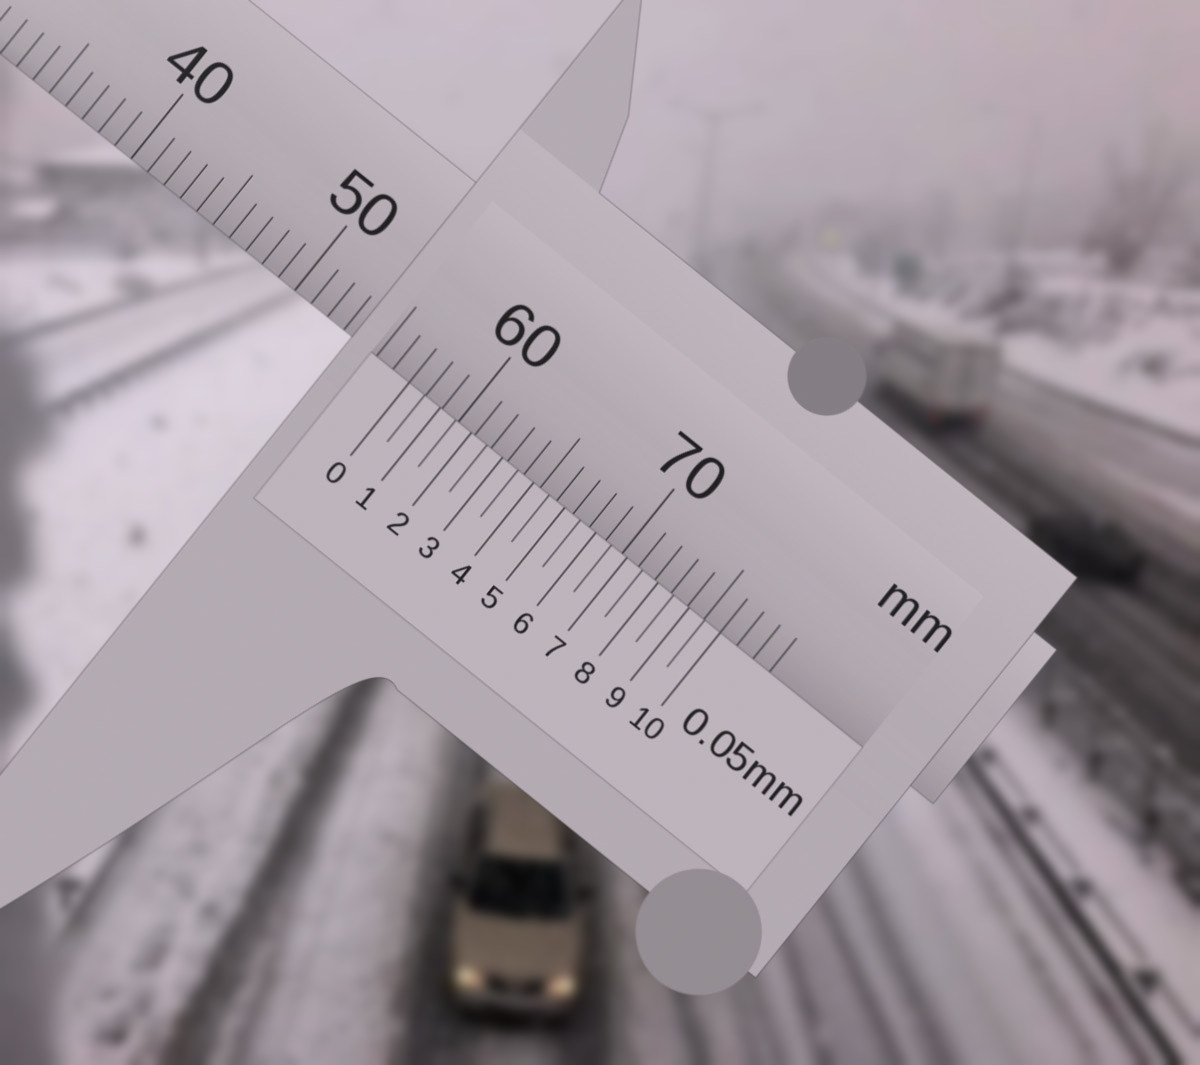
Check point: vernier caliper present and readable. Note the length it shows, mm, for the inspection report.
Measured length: 57.0 mm
